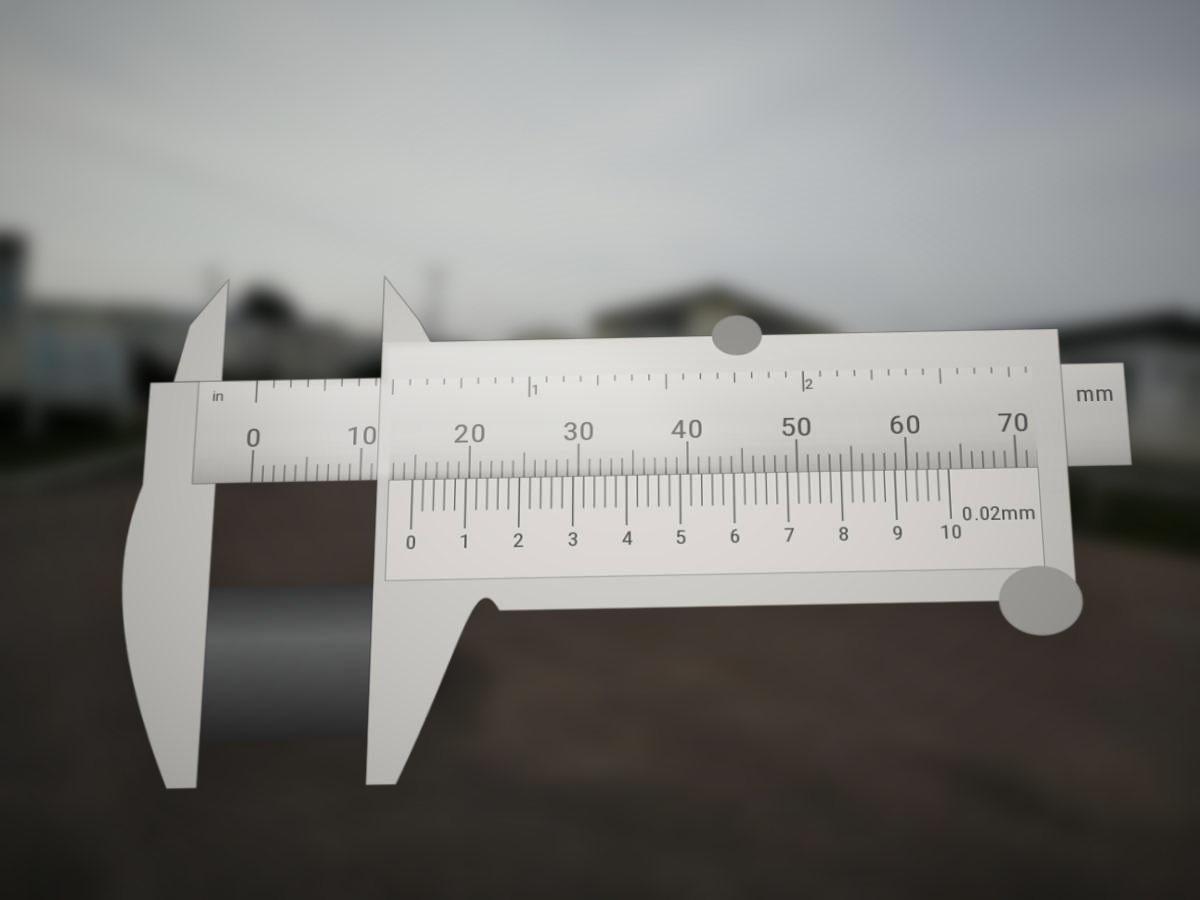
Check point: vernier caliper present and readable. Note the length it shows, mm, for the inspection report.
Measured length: 14.8 mm
